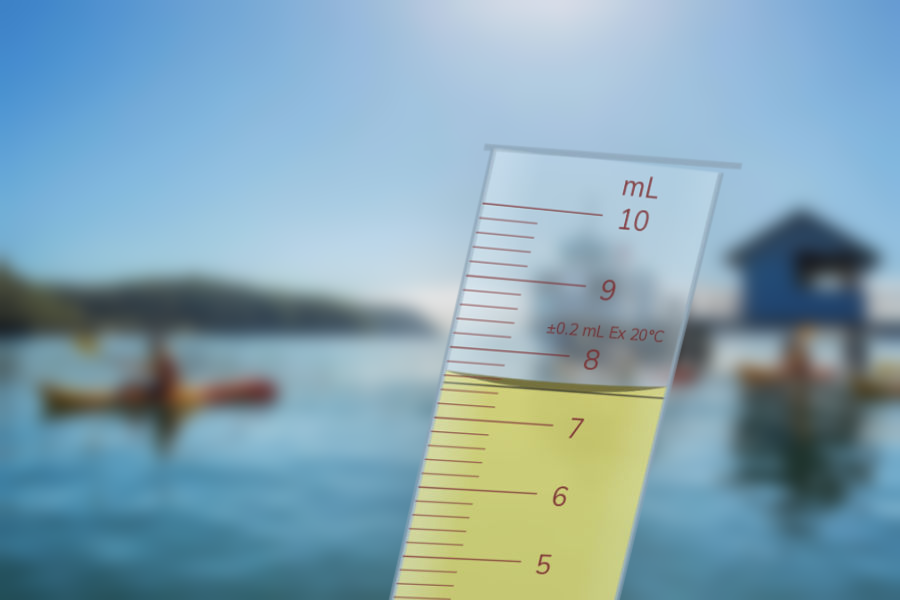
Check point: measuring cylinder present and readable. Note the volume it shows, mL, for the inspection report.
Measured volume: 7.5 mL
